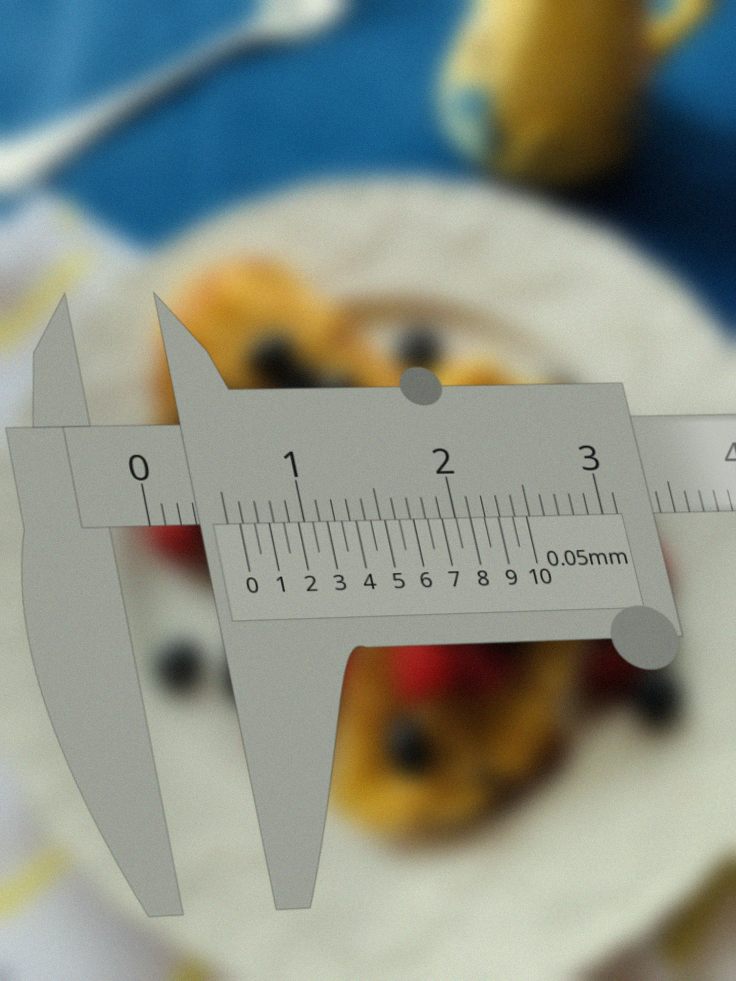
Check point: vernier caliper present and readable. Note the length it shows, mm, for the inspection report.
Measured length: 5.8 mm
